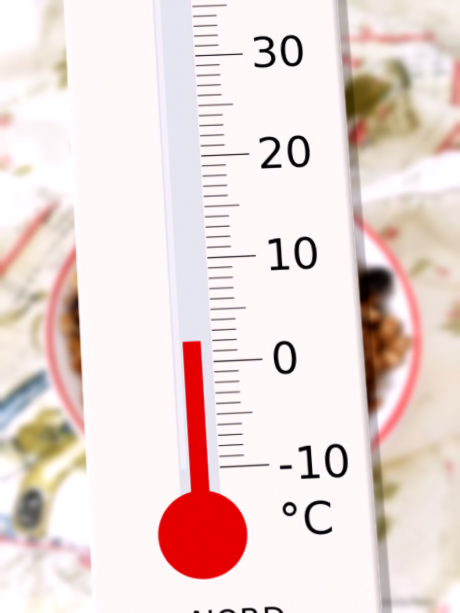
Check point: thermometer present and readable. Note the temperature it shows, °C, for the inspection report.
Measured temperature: 2 °C
